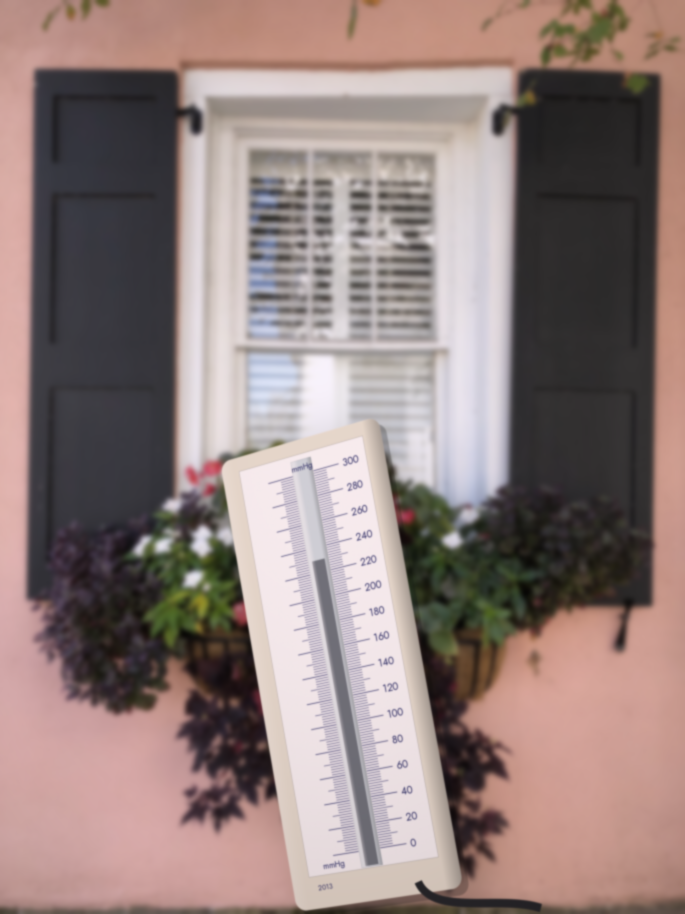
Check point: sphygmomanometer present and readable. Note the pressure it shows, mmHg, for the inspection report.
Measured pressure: 230 mmHg
